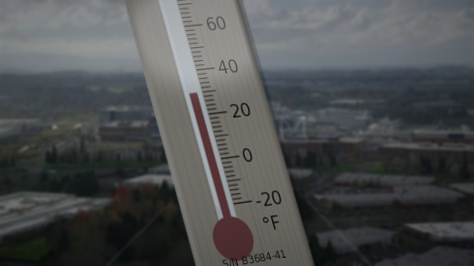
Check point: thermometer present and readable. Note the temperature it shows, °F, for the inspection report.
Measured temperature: 30 °F
